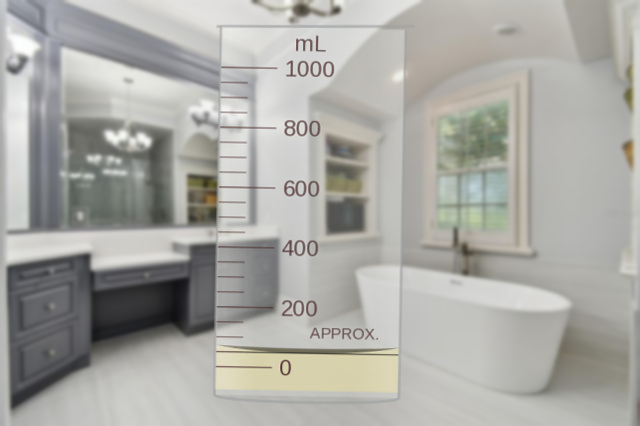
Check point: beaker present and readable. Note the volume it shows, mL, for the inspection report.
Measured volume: 50 mL
